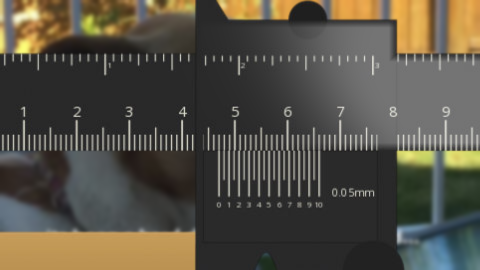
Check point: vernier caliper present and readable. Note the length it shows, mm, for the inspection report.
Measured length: 47.0 mm
